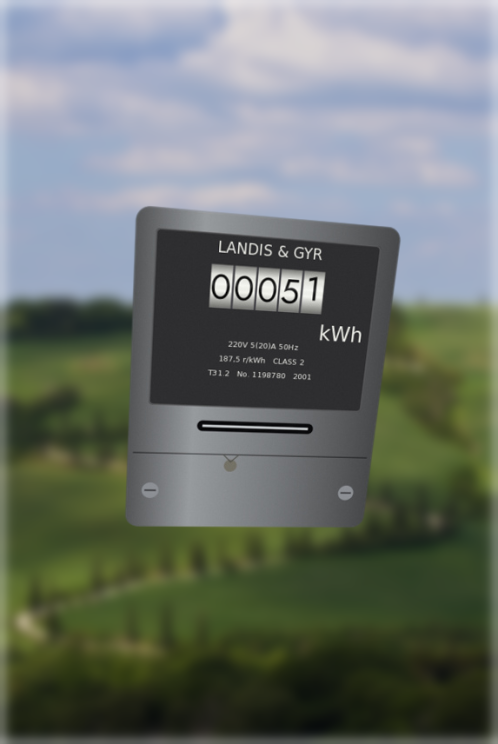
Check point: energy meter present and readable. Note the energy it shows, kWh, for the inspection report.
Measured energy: 51 kWh
